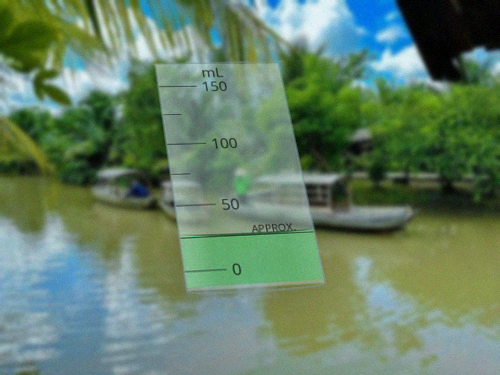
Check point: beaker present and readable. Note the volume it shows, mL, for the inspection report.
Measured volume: 25 mL
